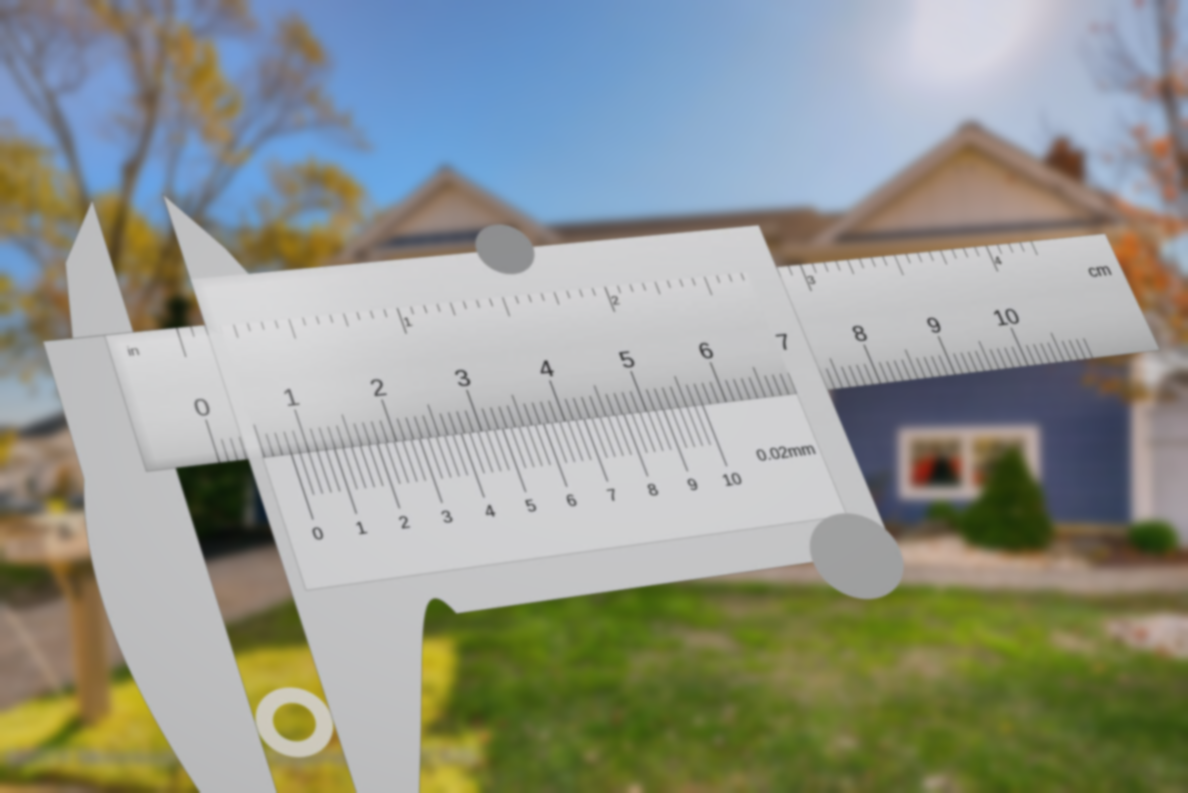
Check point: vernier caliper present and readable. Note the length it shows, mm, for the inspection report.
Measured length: 8.0 mm
